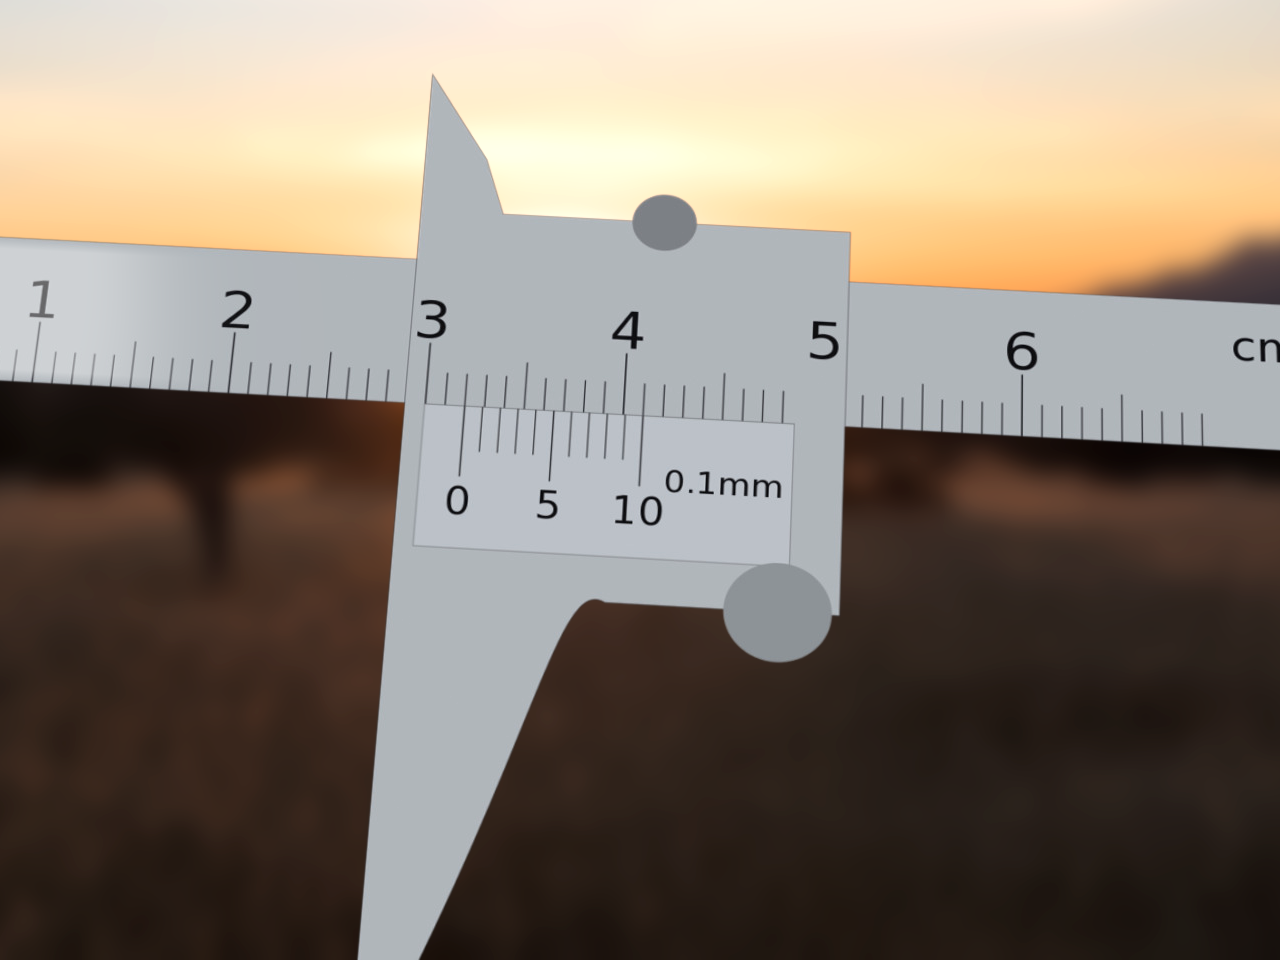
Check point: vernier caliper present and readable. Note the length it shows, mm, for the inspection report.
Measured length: 32.0 mm
